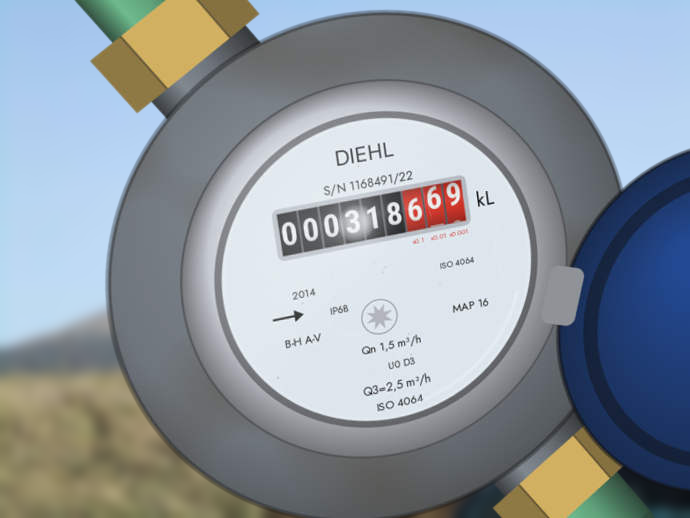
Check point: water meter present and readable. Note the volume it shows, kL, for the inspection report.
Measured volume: 318.669 kL
